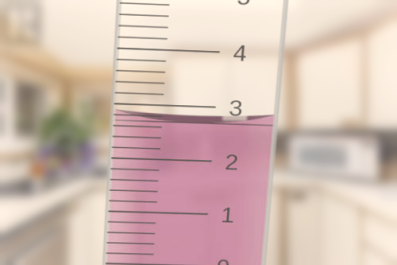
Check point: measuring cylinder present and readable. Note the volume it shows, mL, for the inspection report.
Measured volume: 2.7 mL
